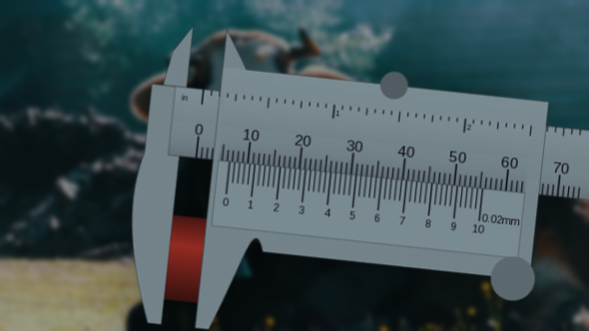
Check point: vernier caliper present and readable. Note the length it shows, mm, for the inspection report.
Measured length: 6.5 mm
